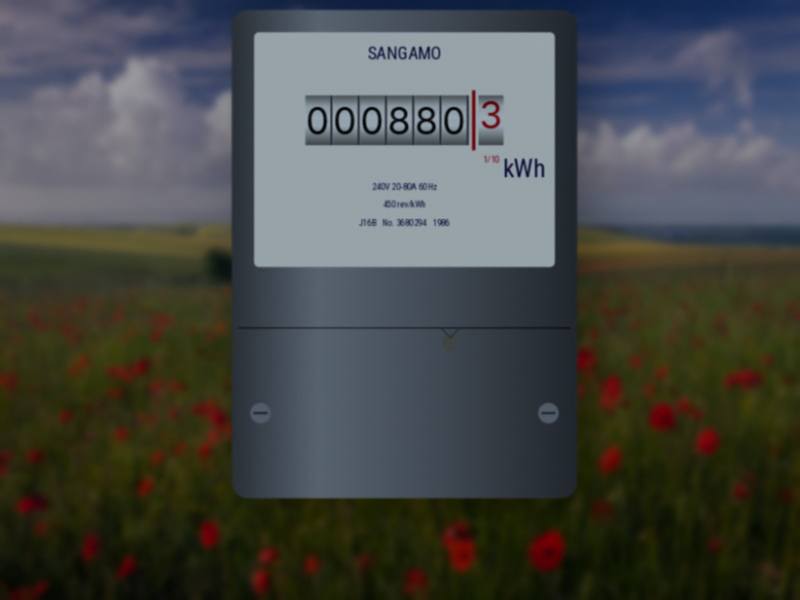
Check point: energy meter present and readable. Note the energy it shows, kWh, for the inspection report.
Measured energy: 880.3 kWh
